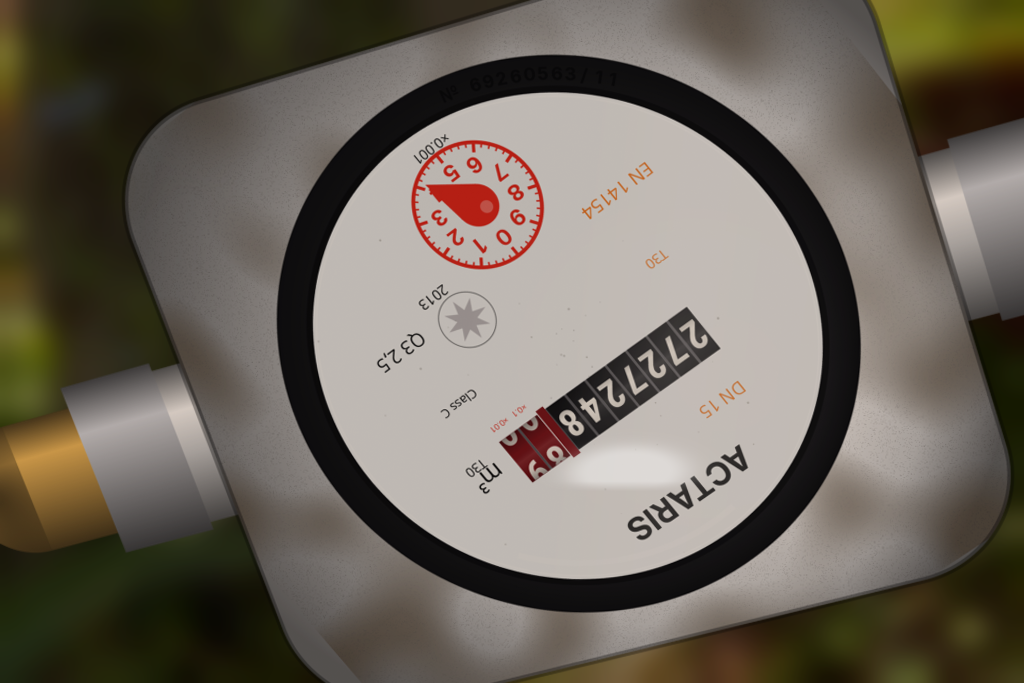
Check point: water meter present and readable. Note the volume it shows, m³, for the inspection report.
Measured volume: 2727248.894 m³
